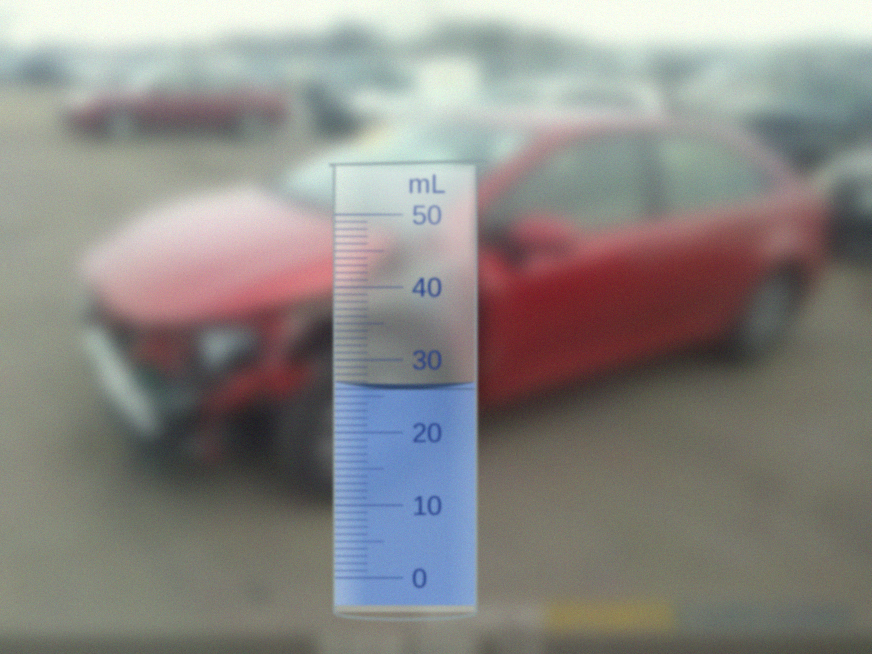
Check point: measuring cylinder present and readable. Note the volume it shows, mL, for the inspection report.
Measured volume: 26 mL
